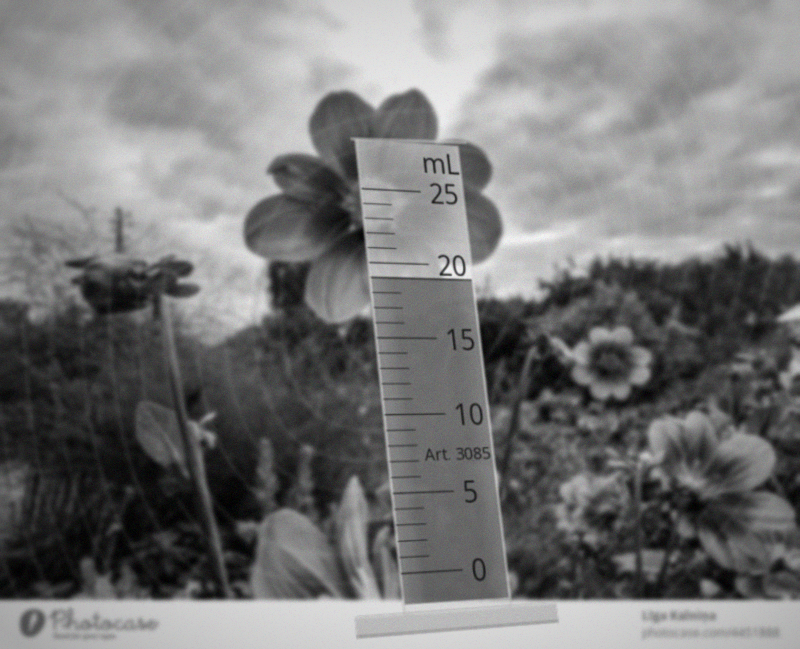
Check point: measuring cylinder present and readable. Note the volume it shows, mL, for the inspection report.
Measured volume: 19 mL
